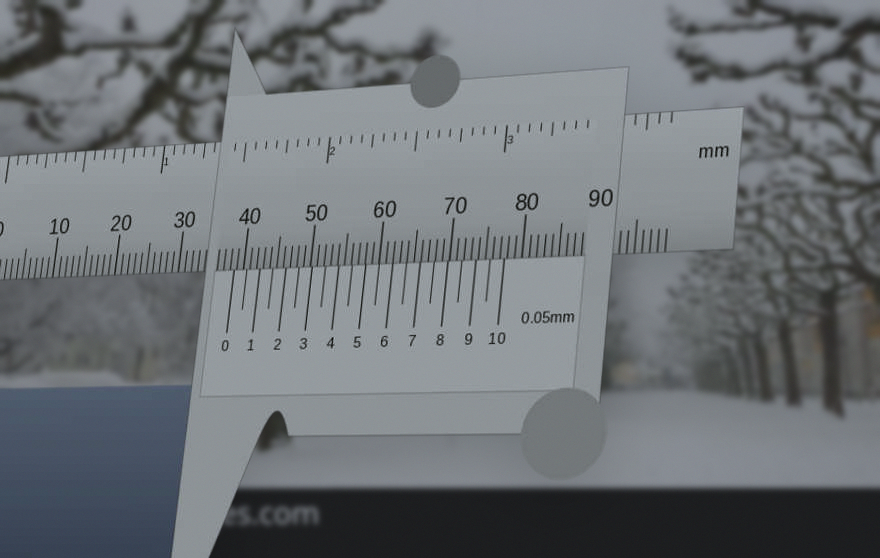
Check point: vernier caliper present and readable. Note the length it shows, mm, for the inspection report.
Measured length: 38.6 mm
